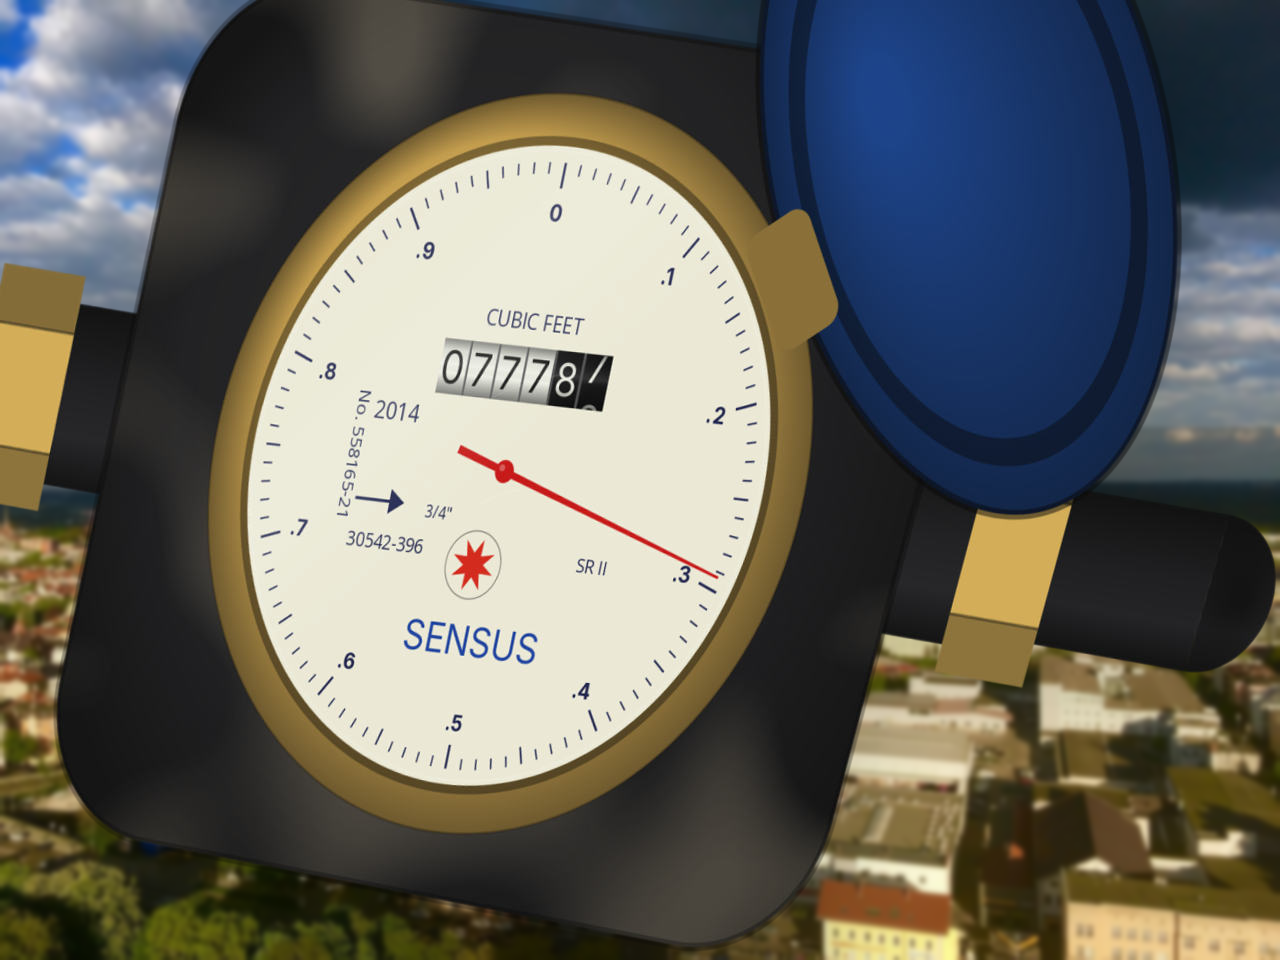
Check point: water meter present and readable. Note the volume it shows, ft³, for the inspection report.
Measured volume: 77787.29 ft³
